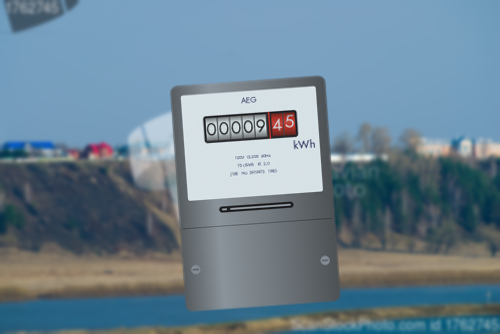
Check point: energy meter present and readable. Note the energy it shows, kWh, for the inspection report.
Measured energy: 9.45 kWh
